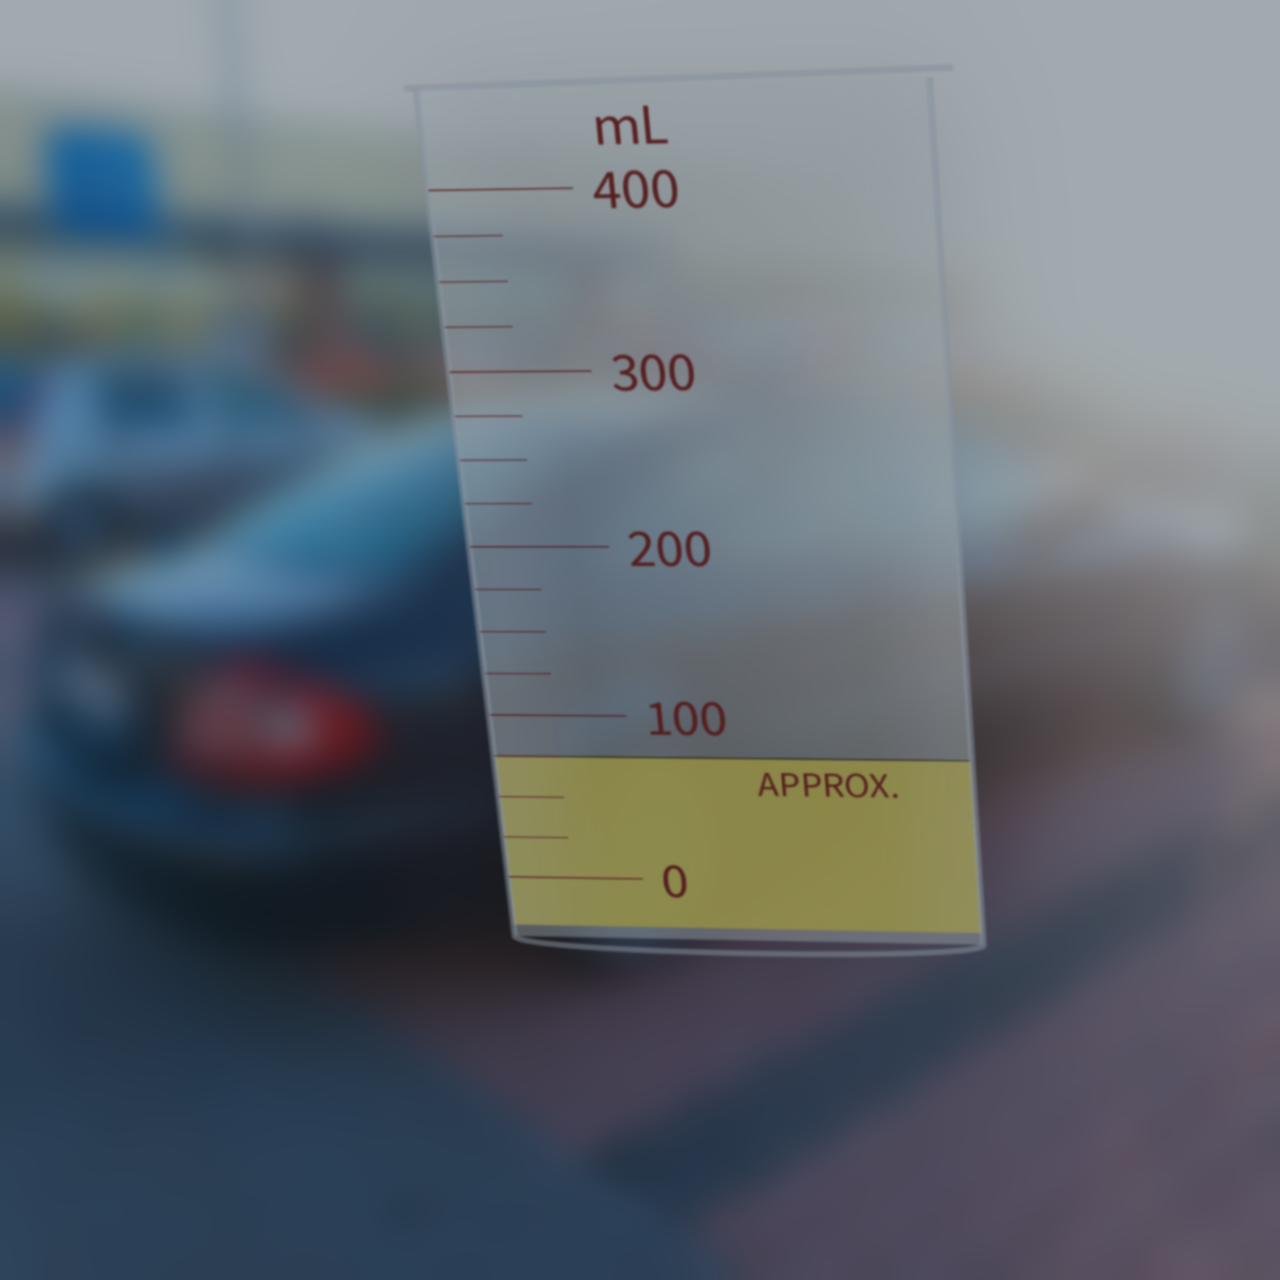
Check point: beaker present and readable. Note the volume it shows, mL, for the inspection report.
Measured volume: 75 mL
